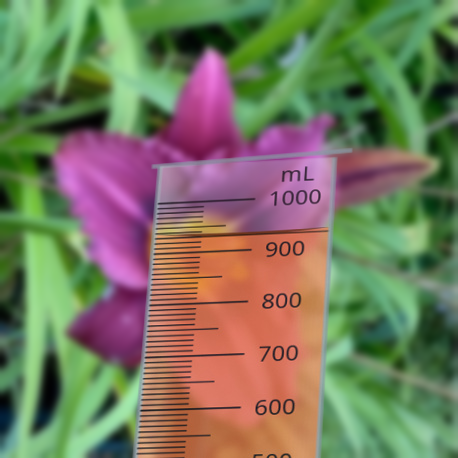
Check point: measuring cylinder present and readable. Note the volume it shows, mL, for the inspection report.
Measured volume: 930 mL
